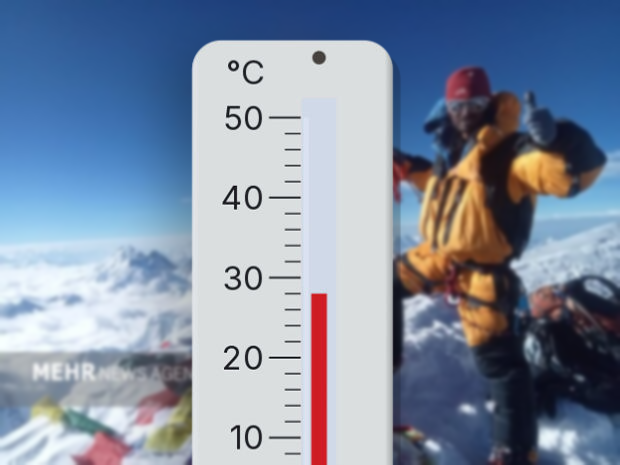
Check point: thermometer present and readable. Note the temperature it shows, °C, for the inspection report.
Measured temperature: 28 °C
